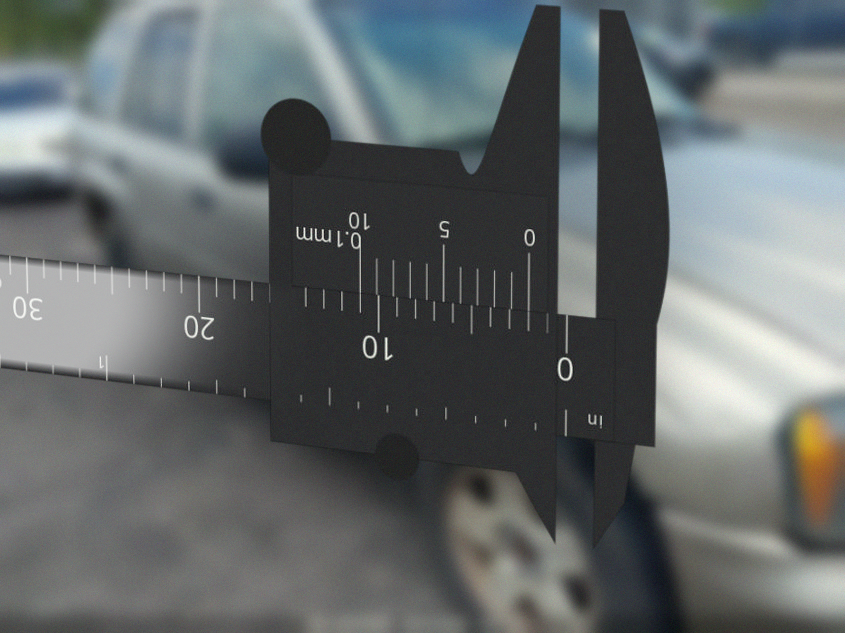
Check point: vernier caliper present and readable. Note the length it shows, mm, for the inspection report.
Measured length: 2.0 mm
